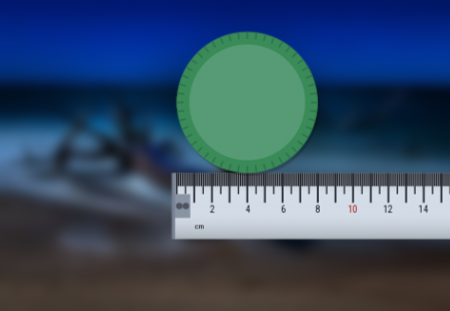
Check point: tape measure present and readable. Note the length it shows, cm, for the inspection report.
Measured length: 8 cm
